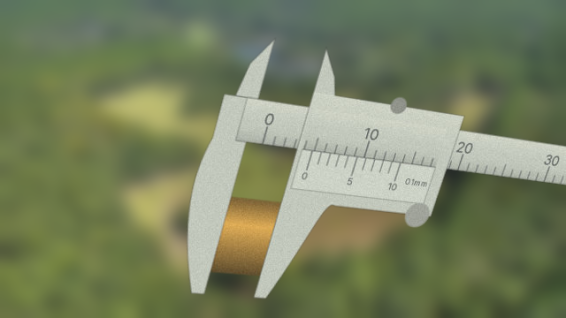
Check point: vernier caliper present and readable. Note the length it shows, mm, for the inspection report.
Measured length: 4.8 mm
